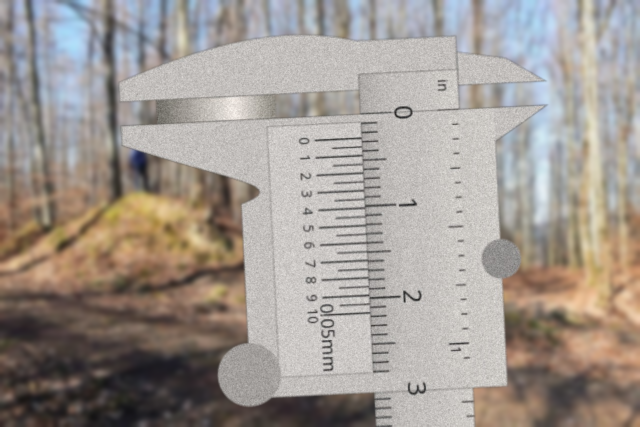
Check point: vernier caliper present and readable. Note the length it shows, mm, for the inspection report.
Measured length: 2.6 mm
